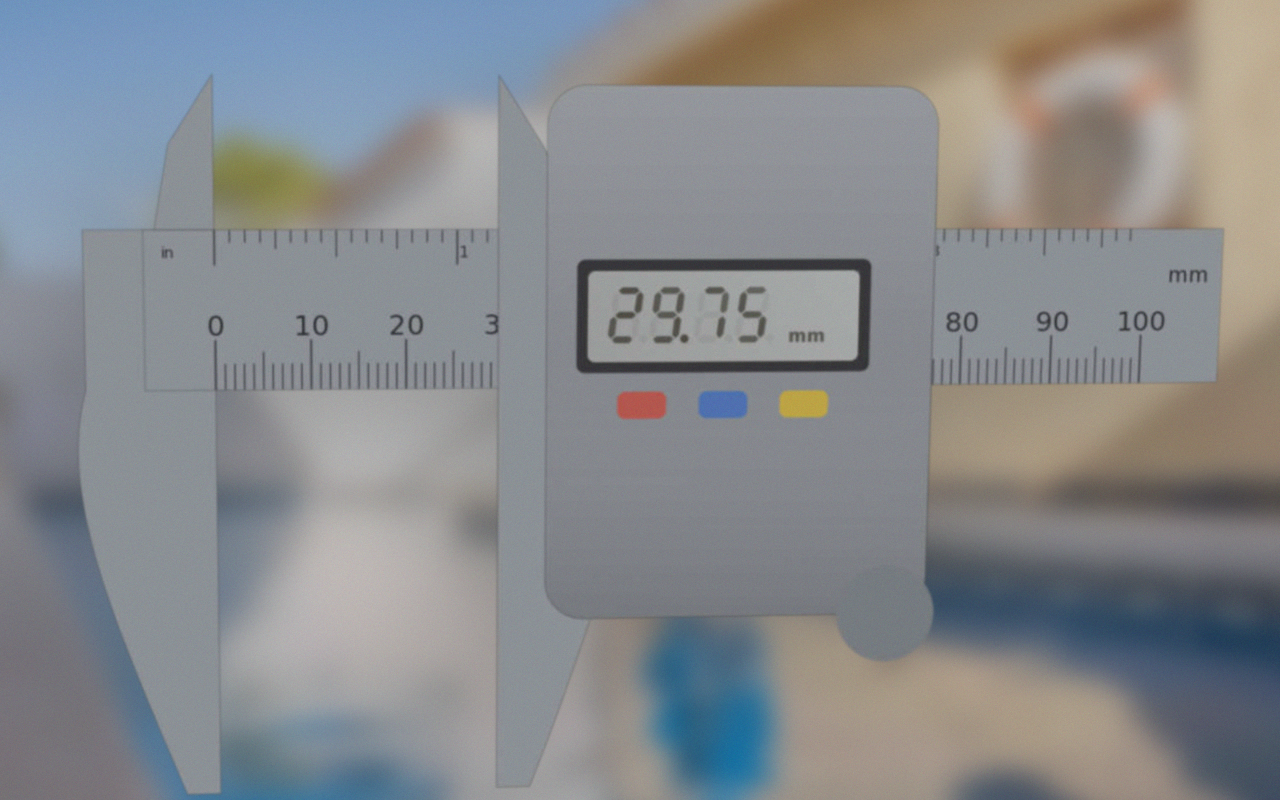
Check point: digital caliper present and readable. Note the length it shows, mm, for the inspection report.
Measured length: 29.75 mm
